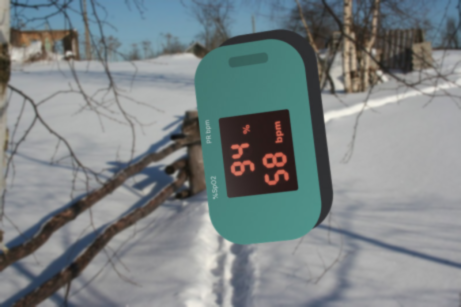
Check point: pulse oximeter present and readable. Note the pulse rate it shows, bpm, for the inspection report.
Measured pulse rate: 58 bpm
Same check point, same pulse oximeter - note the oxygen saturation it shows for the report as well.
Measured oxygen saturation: 94 %
